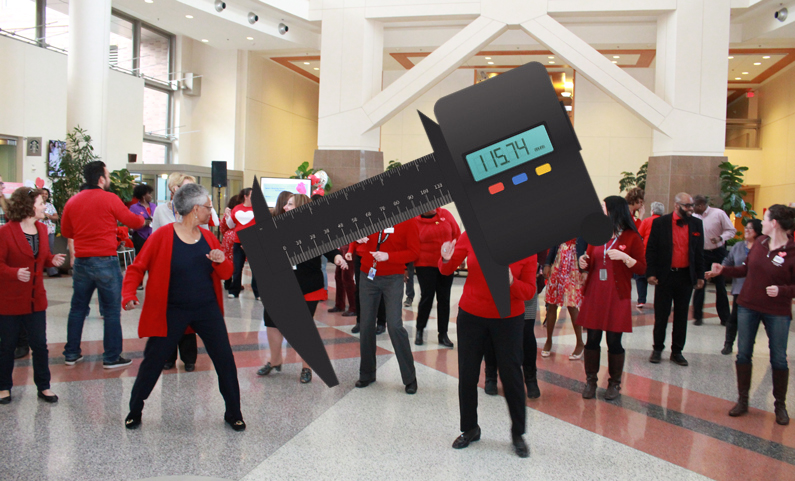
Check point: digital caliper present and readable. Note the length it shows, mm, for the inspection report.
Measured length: 115.74 mm
